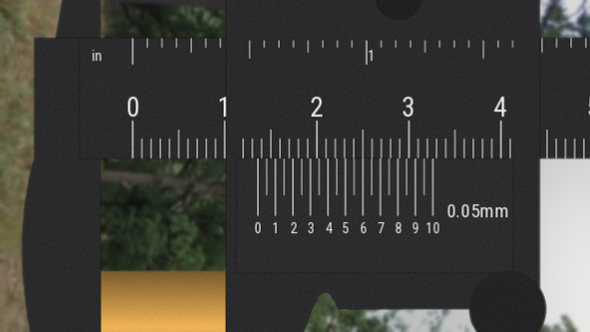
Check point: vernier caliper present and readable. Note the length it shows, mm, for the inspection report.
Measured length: 13.6 mm
